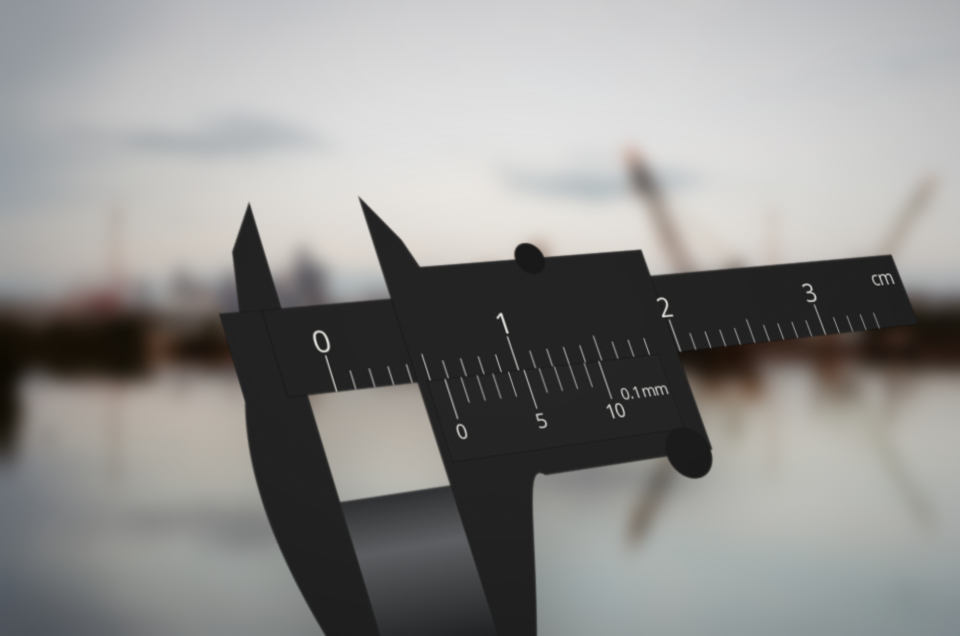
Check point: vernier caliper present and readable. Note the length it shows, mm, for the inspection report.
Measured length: 5.8 mm
